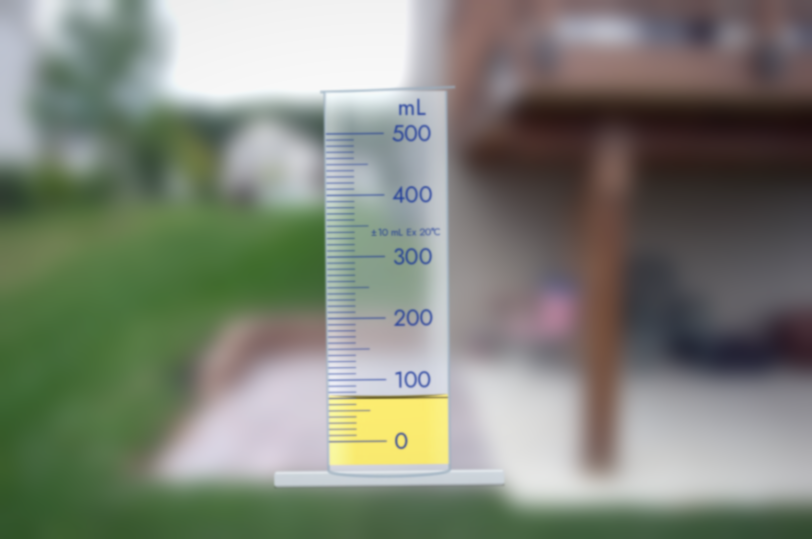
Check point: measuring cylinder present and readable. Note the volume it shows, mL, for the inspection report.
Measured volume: 70 mL
